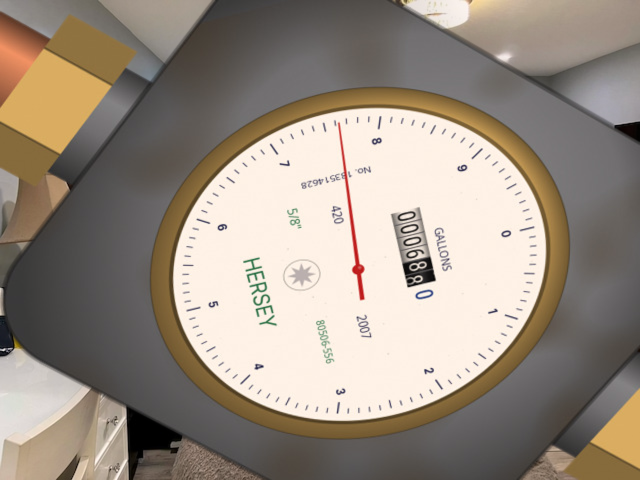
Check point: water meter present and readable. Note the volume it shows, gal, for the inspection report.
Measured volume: 6877.6 gal
